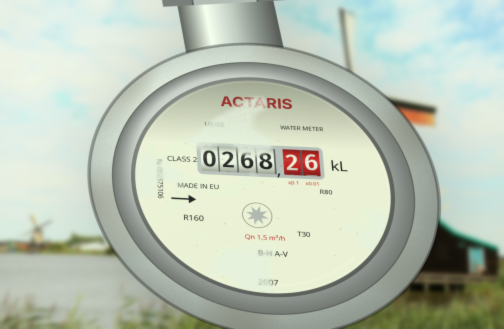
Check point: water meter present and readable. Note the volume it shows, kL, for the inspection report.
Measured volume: 268.26 kL
